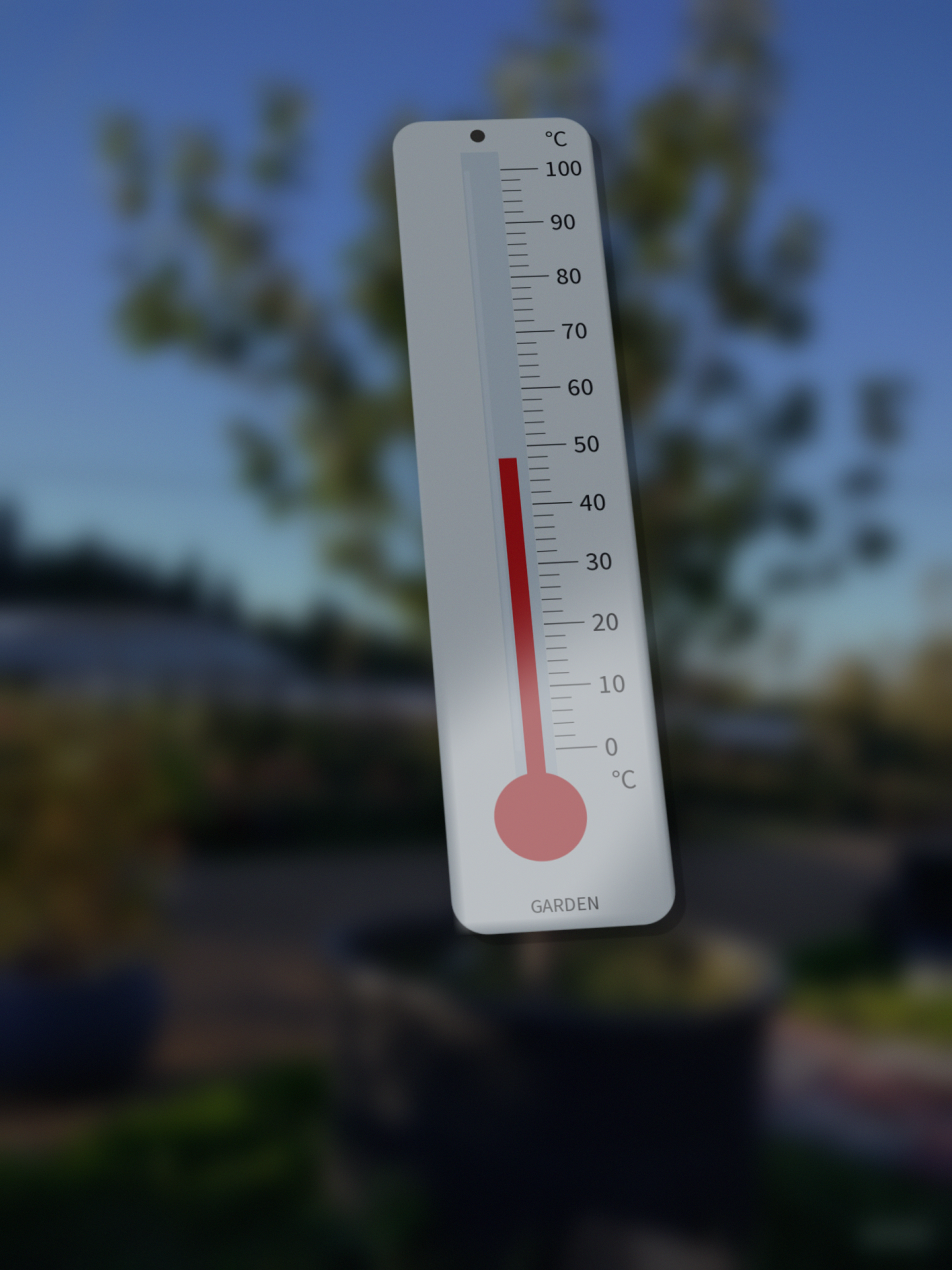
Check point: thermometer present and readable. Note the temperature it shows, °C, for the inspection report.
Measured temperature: 48 °C
